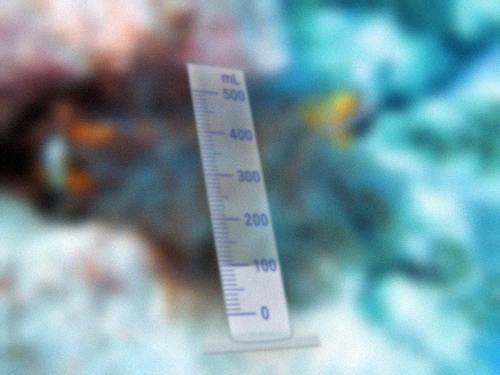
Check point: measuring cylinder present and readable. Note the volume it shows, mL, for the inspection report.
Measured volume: 100 mL
